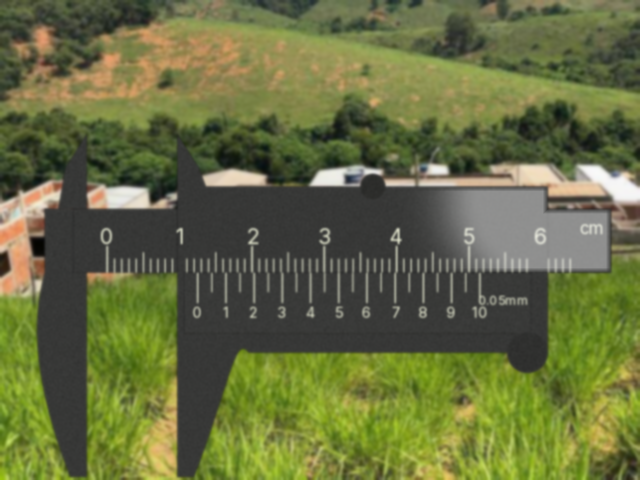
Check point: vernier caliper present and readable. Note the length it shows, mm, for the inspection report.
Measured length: 12.5 mm
